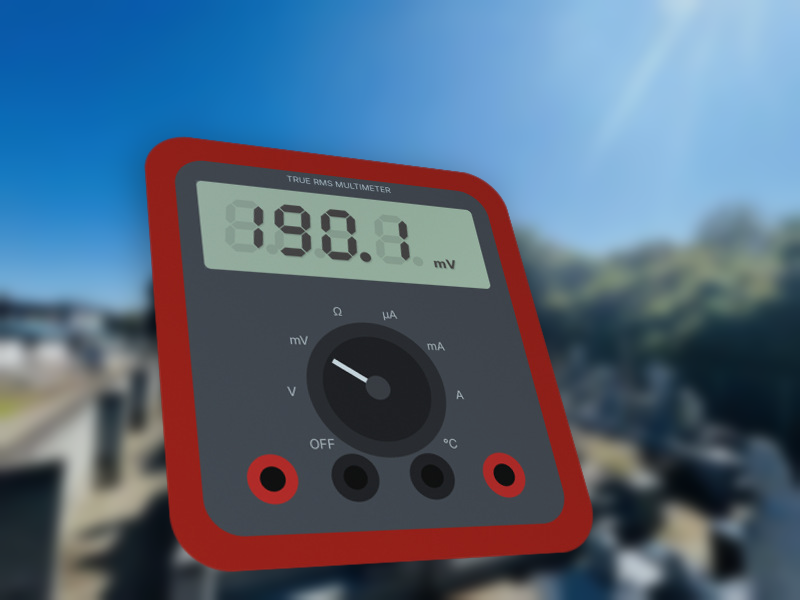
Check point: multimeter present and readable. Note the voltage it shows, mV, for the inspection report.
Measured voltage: 190.1 mV
